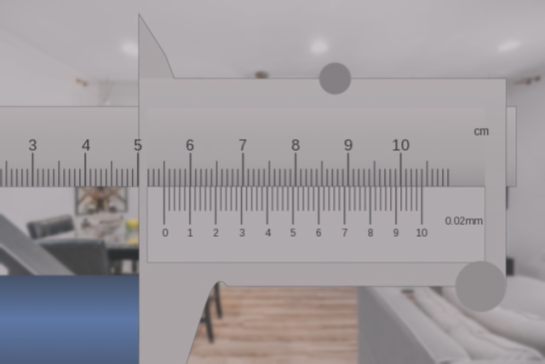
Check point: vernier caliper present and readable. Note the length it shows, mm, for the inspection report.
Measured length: 55.0 mm
